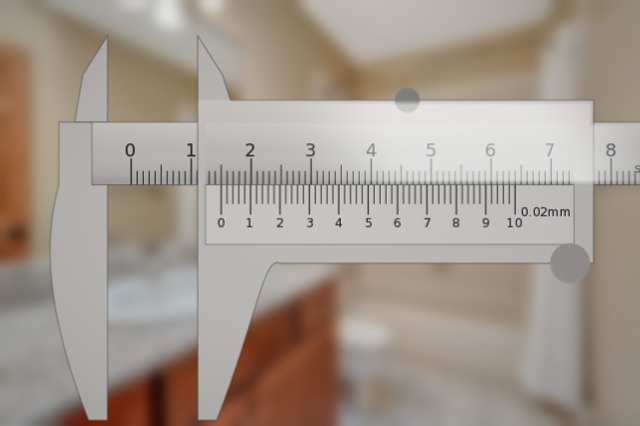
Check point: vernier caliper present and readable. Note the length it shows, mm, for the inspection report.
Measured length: 15.0 mm
